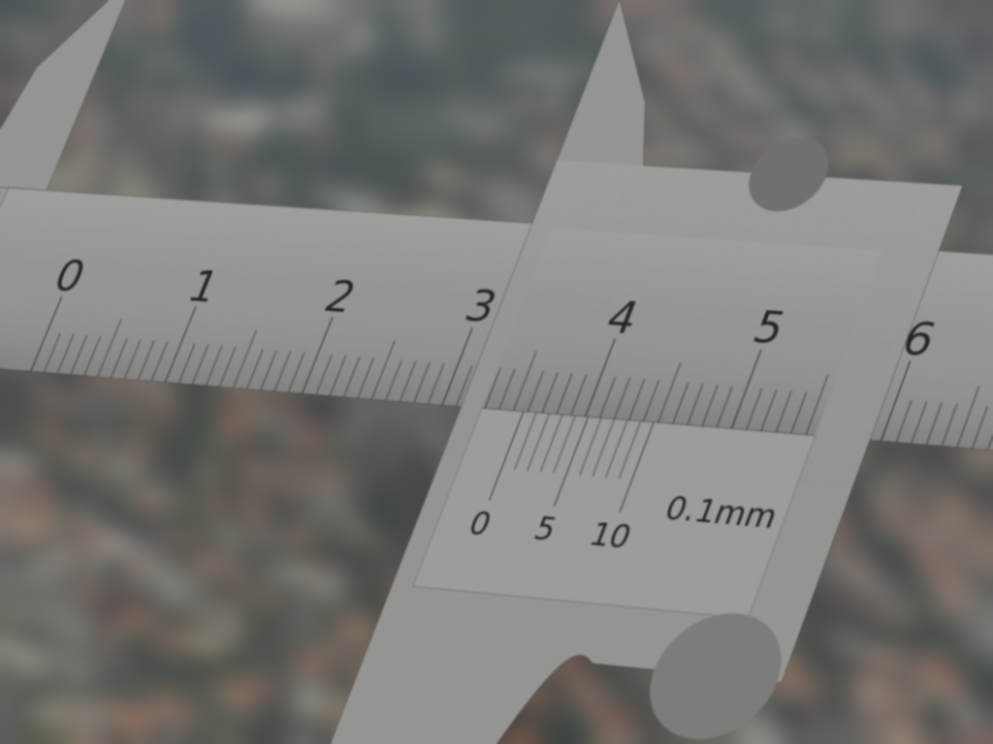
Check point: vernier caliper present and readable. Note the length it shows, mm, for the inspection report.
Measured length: 35.7 mm
